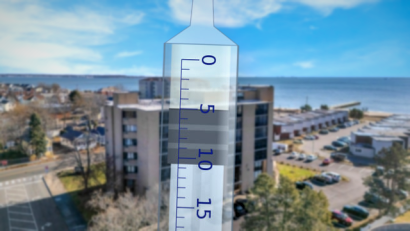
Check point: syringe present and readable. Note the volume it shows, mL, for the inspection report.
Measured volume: 5 mL
